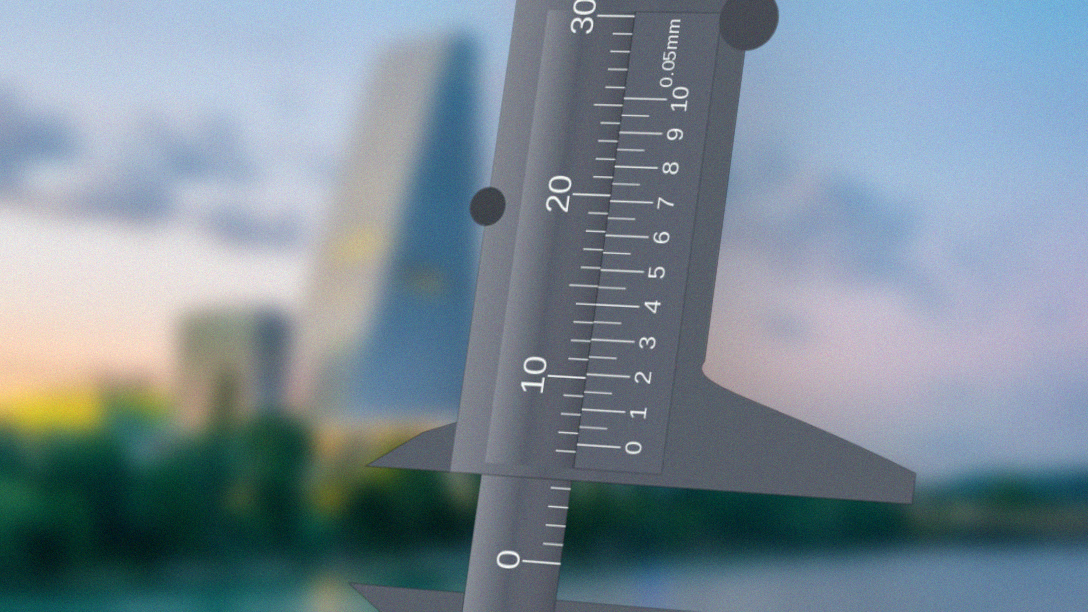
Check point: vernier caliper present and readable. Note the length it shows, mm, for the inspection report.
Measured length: 6.4 mm
